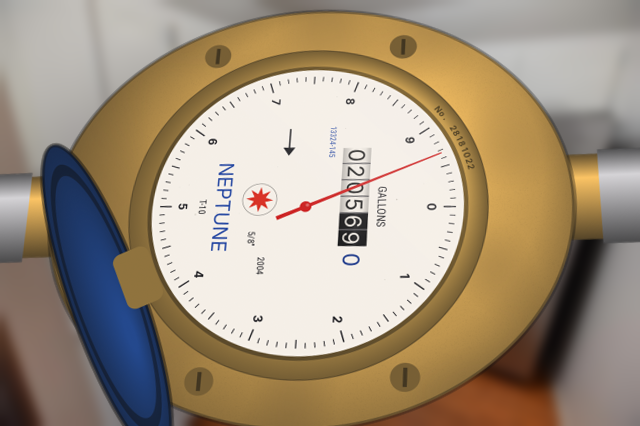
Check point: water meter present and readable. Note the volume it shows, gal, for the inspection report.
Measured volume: 205689.3 gal
